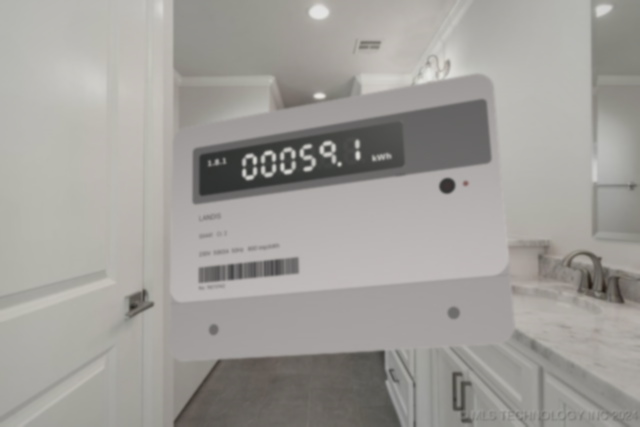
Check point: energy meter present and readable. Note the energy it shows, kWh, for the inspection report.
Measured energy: 59.1 kWh
